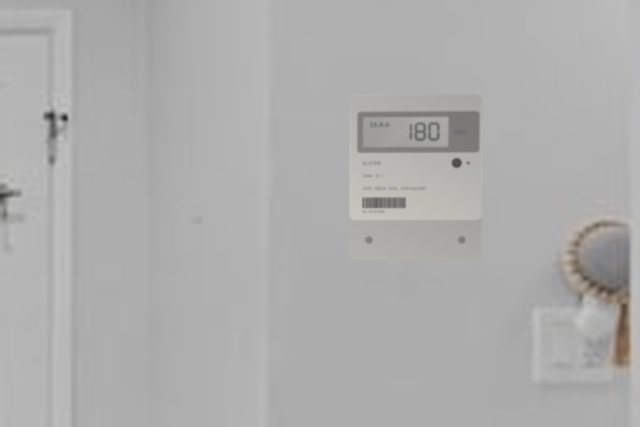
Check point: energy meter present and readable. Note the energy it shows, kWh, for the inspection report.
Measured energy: 180 kWh
